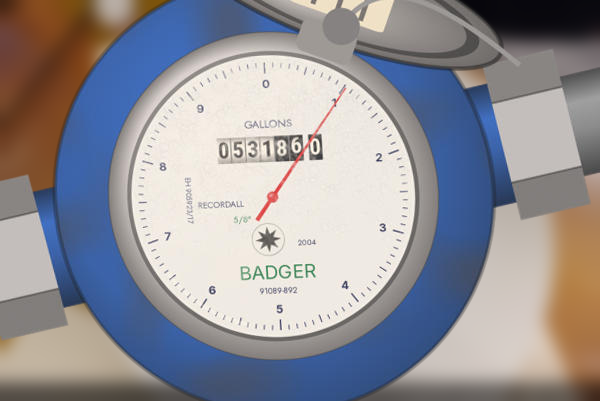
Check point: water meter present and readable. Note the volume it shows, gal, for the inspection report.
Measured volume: 531861.0 gal
